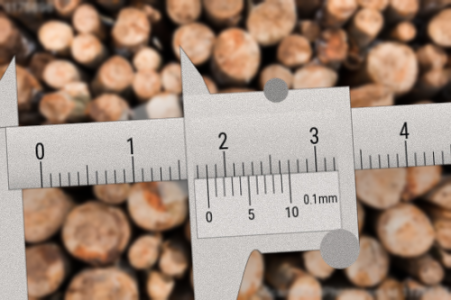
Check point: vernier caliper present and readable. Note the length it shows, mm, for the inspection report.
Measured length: 18.0 mm
